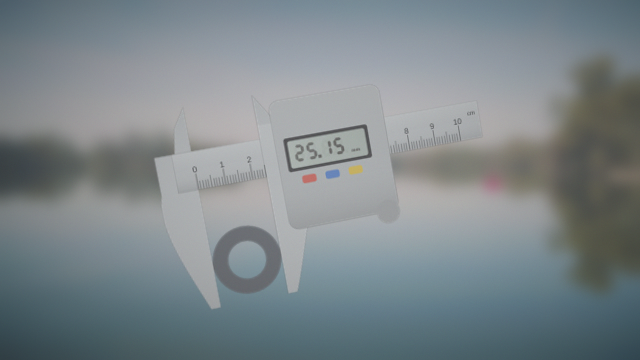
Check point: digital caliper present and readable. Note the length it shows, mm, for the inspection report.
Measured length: 25.15 mm
